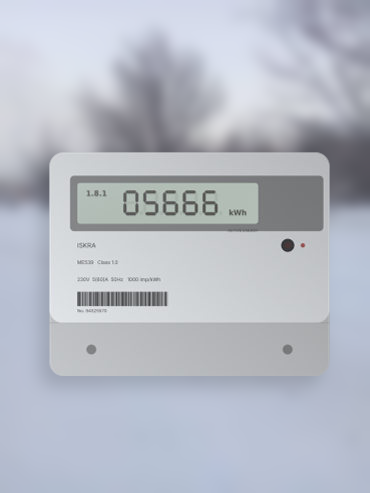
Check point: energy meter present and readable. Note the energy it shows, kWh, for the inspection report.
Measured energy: 5666 kWh
